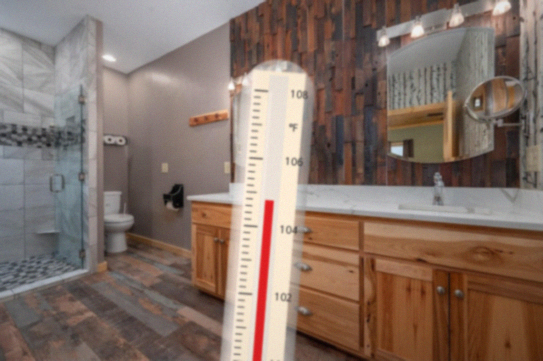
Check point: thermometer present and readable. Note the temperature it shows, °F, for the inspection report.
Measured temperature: 104.8 °F
